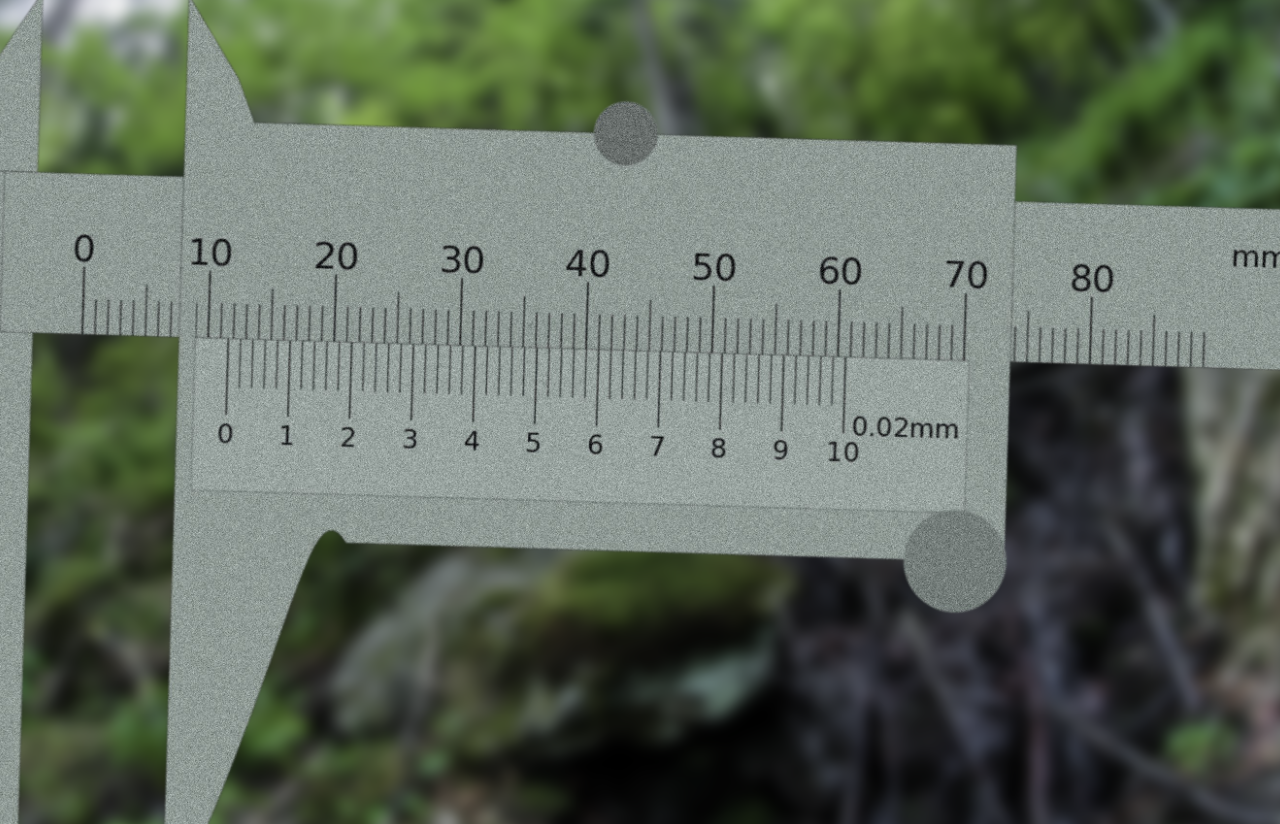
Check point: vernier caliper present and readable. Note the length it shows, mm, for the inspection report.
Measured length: 11.6 mm
